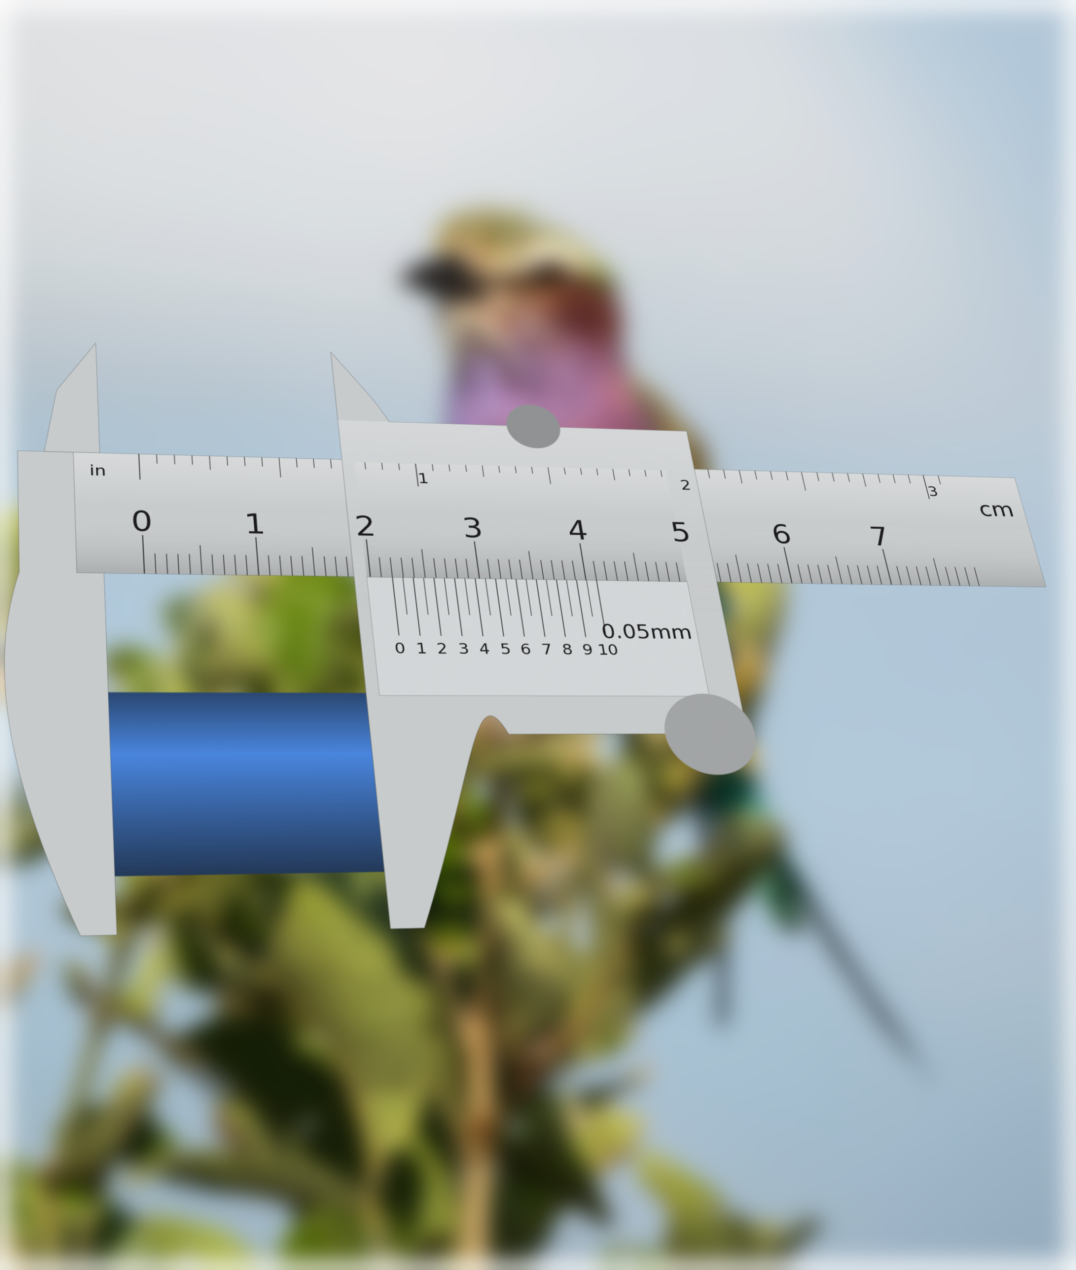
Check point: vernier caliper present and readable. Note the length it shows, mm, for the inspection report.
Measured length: 22.0 mm
